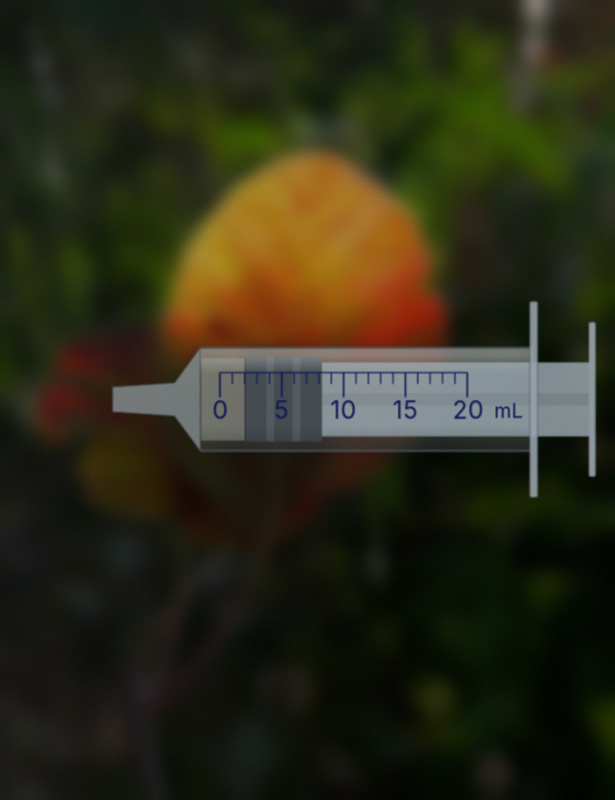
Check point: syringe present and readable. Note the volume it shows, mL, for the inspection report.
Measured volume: 2 mL
